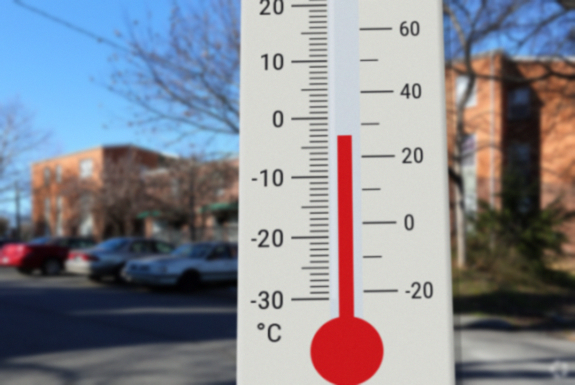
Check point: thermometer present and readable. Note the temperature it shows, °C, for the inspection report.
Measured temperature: -3 °C
